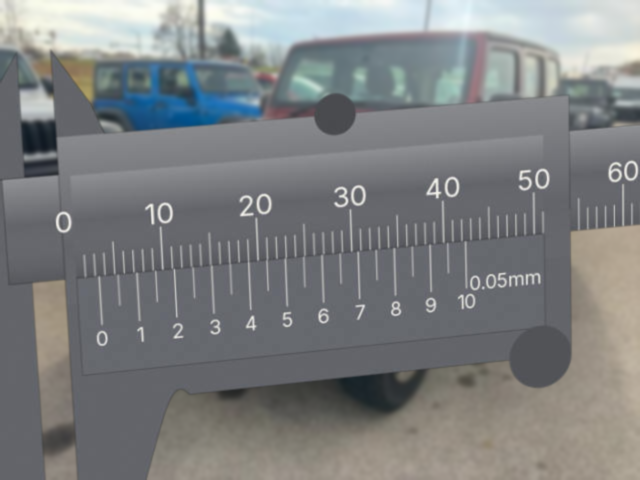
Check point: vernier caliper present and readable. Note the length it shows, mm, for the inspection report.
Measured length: 3.4 mm
